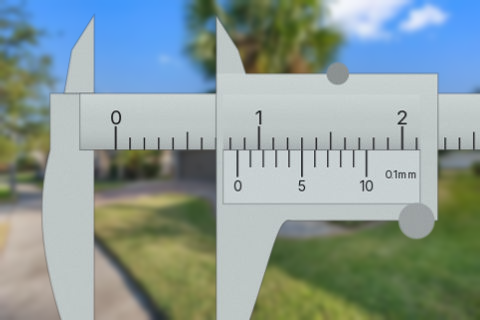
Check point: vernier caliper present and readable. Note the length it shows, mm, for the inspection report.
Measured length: 8.5 mm
